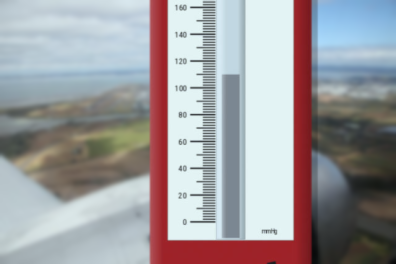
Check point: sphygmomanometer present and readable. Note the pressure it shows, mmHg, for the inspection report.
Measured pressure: 110 mmHg
